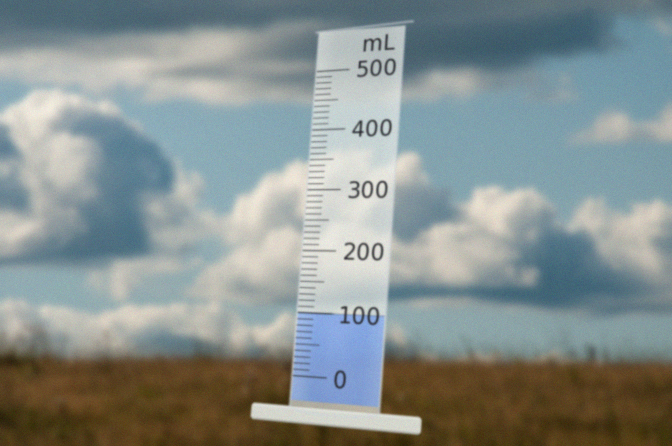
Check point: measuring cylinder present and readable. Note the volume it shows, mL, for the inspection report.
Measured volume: 100 mL
